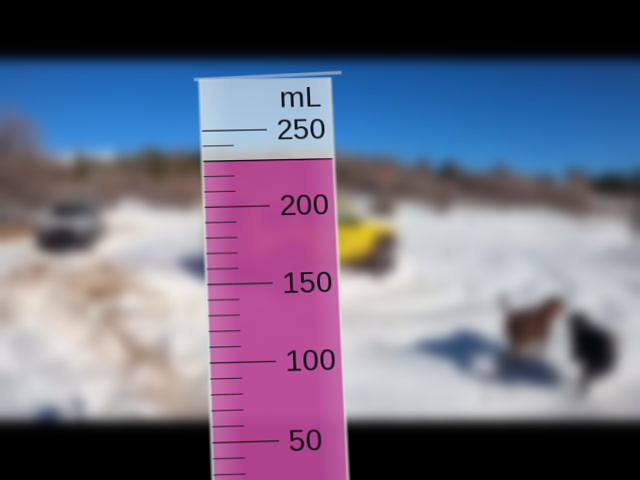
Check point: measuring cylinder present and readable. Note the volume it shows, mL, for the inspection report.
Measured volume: 230 mL
